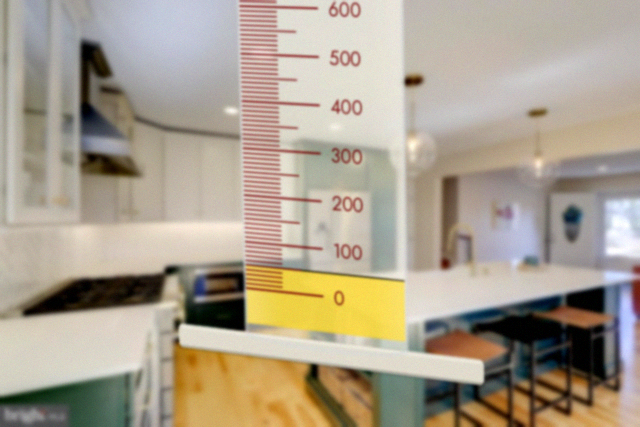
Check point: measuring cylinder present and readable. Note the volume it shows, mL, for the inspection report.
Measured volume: 50 mL
